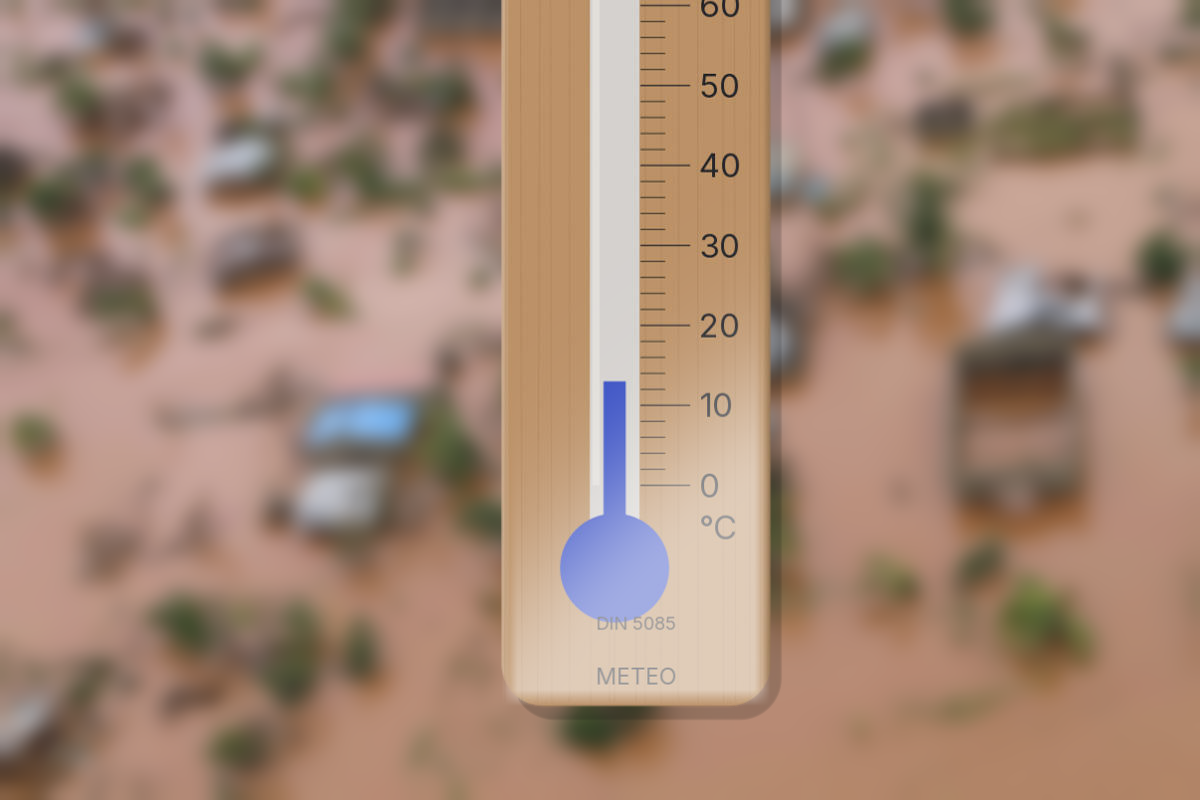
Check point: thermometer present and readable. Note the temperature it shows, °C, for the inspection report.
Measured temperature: 13 °C
